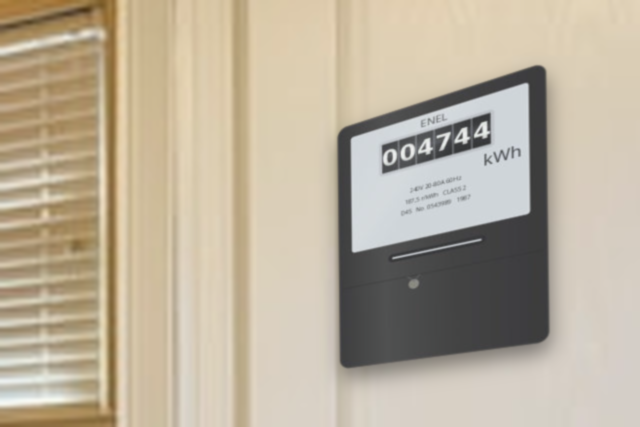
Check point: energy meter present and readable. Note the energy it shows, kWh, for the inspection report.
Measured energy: 4744 kWh
